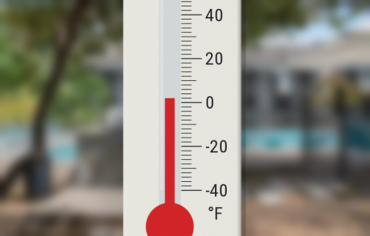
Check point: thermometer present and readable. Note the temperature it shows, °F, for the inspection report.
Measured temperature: 2 °F
